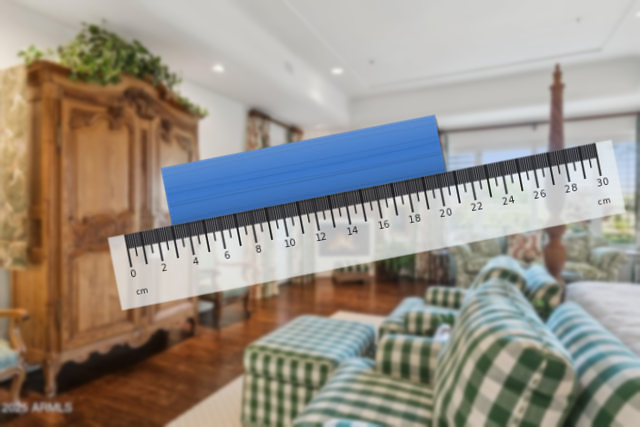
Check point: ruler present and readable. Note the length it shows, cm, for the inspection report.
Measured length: 17.5 cm
